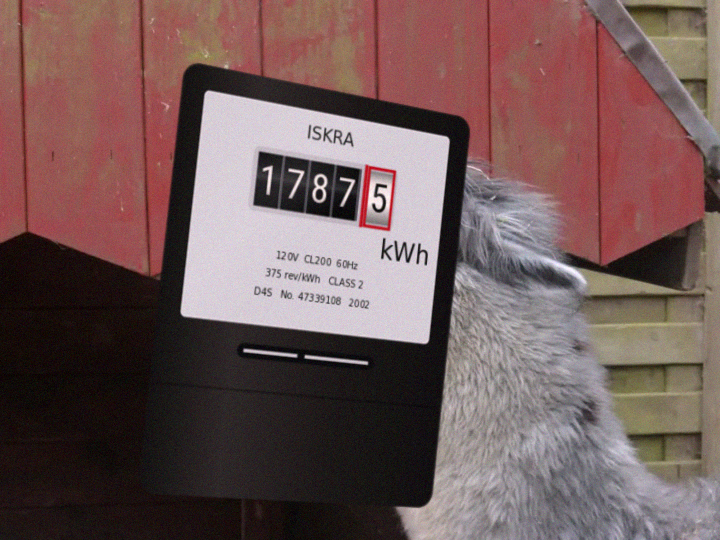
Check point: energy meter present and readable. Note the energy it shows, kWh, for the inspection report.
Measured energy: 1787.5 kWh
